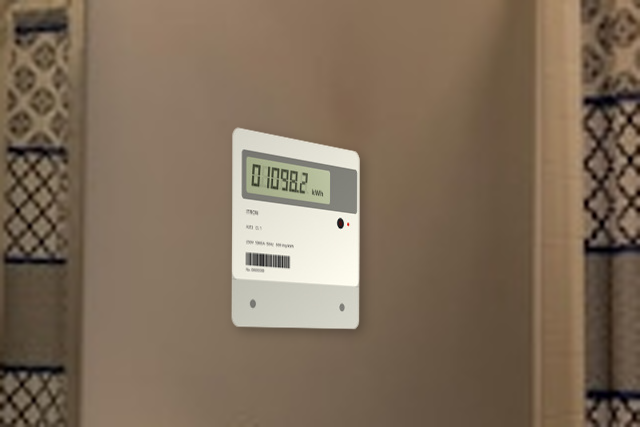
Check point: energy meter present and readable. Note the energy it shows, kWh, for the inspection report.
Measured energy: 1098.2 kWh
